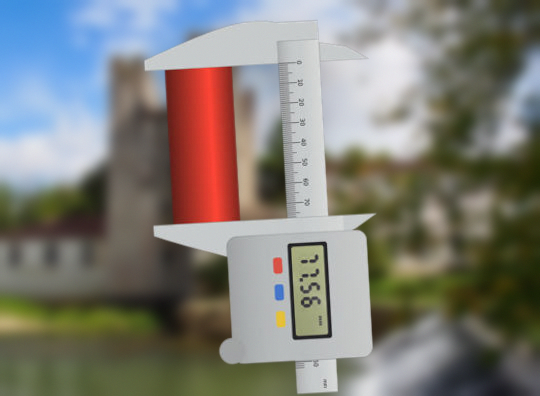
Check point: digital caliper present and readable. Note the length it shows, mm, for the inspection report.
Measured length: 77.56 mm
